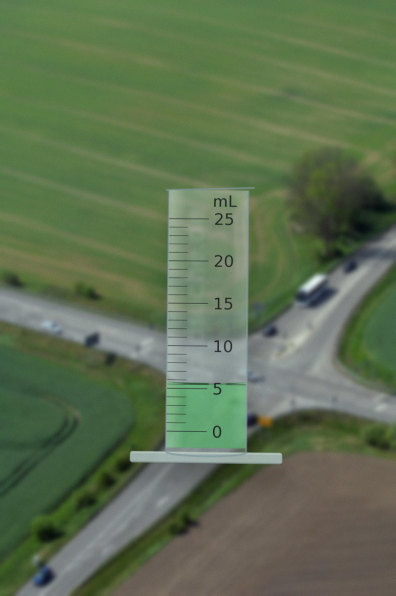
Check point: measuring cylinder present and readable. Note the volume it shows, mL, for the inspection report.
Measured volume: 5.5 mL
